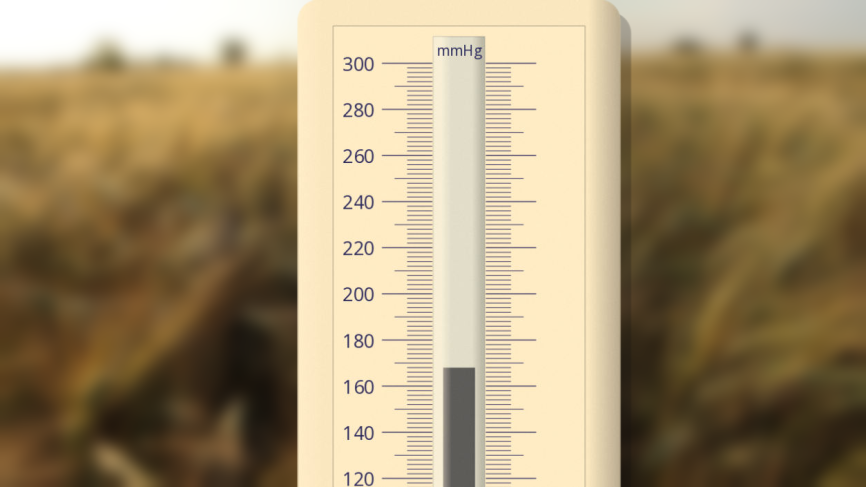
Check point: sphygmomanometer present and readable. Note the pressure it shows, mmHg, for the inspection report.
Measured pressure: 168 mmHg
